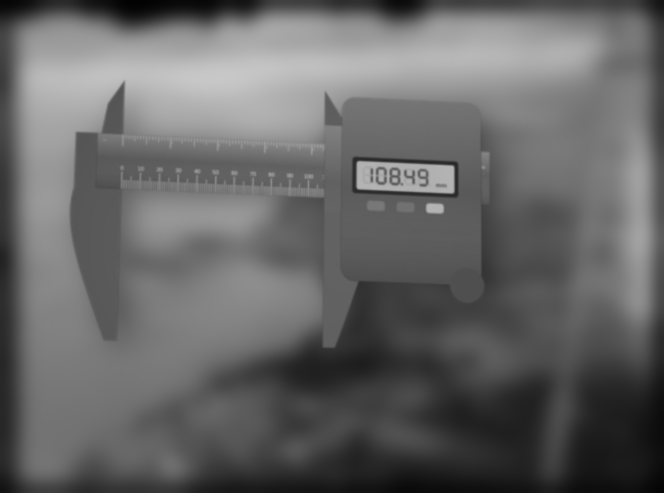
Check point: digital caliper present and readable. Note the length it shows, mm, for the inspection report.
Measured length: 108.49 mm
